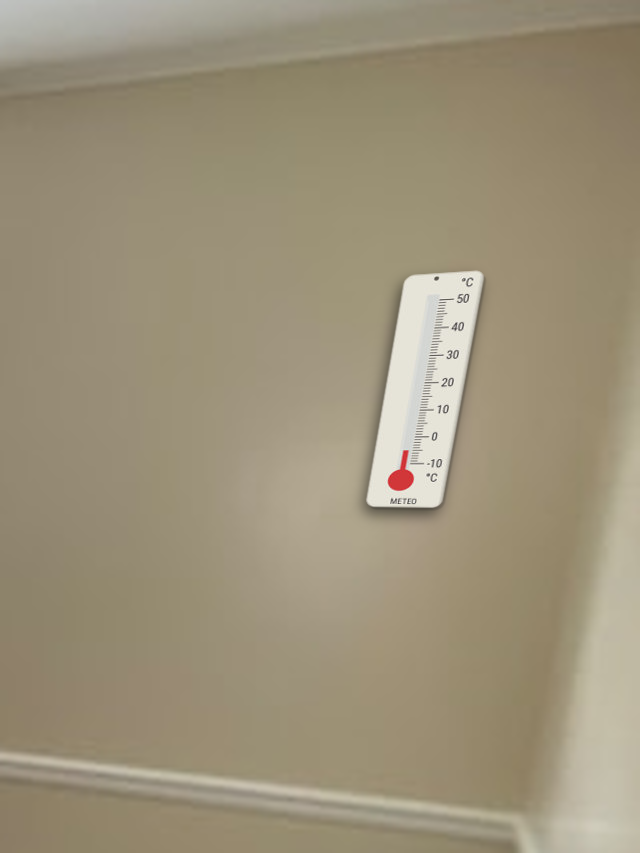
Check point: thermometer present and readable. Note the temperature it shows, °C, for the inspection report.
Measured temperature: -5 °C
